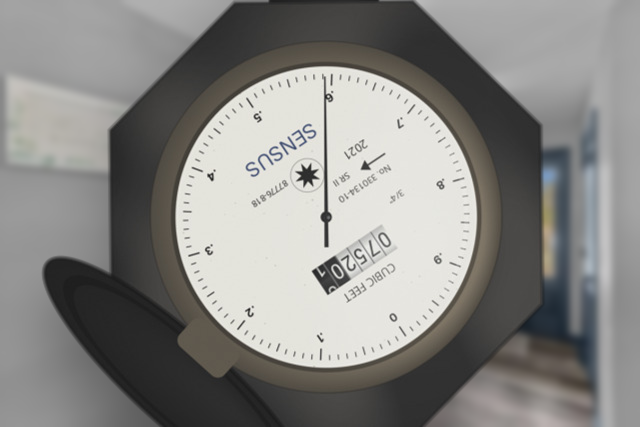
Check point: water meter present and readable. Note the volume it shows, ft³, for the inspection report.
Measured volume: 75200.59 ft³
